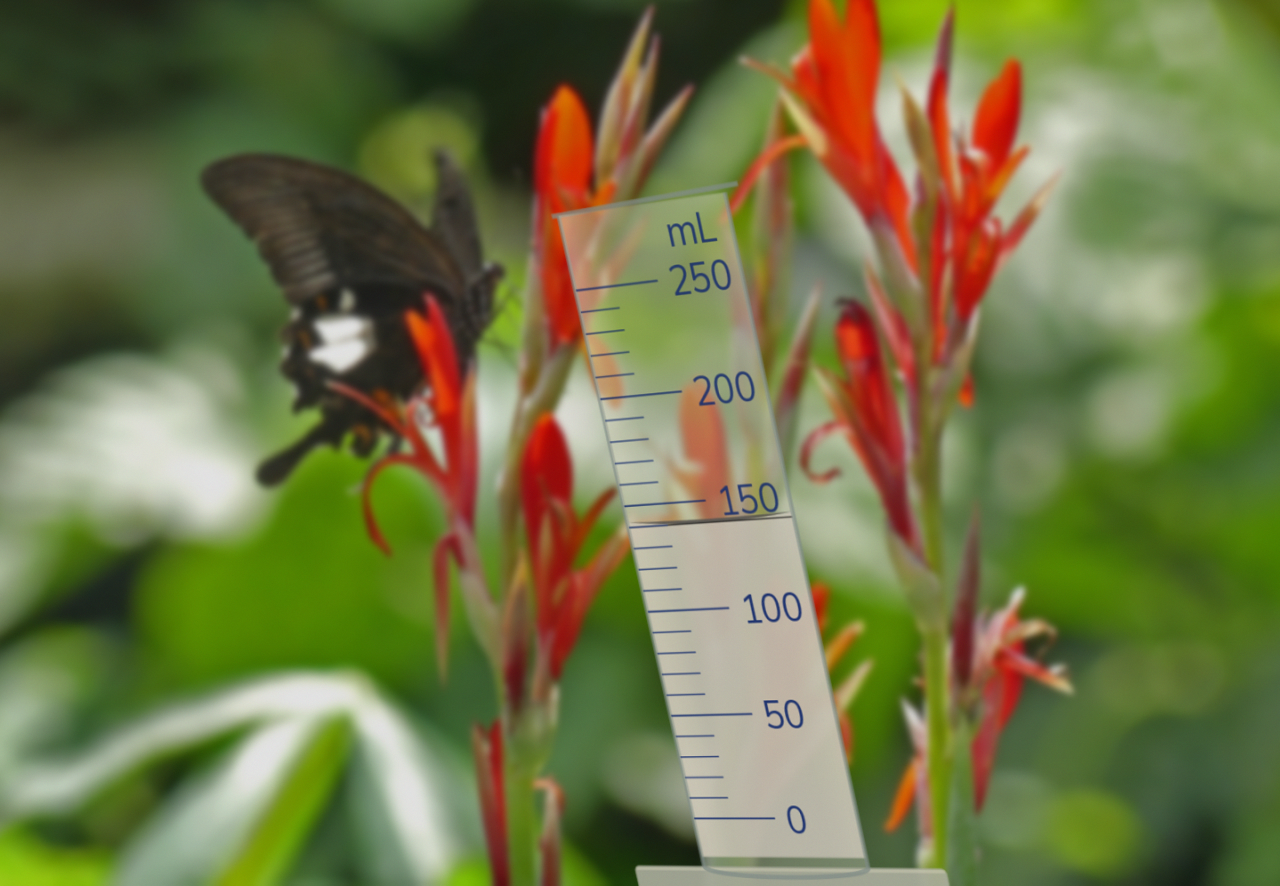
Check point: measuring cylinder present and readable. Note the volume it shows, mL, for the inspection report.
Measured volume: 140 mL
